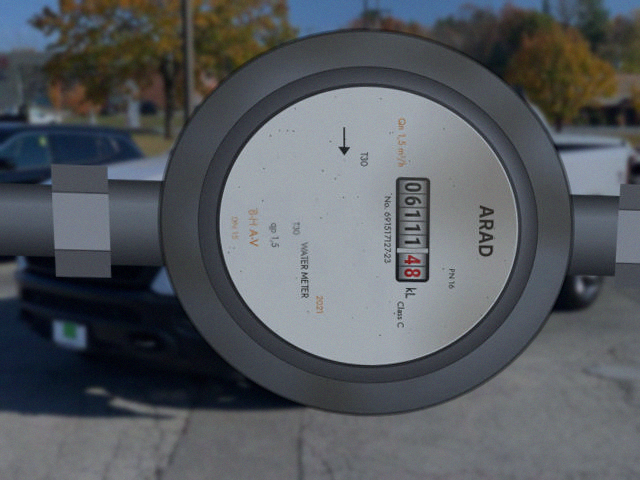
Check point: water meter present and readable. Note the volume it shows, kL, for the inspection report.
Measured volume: 6111.48 kL
